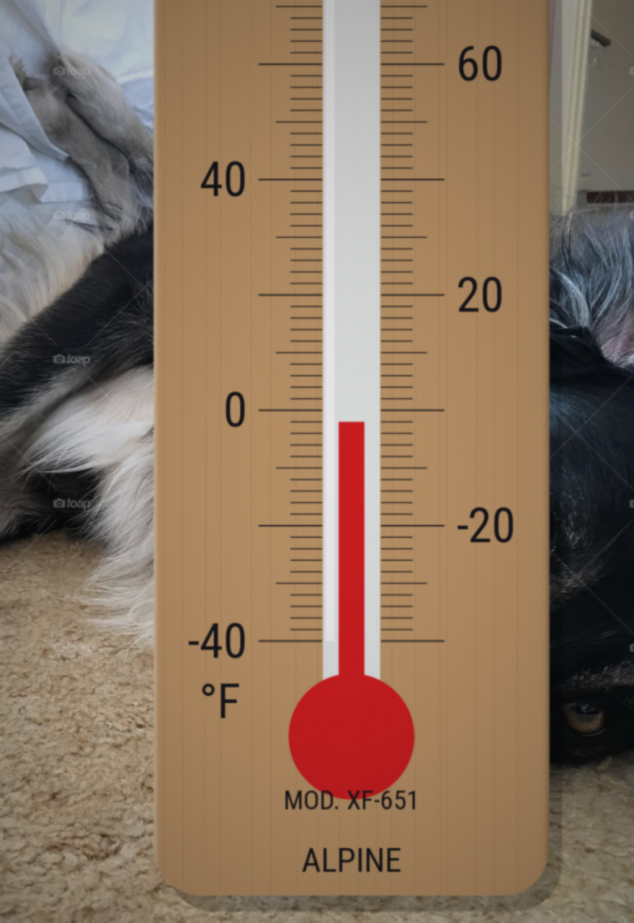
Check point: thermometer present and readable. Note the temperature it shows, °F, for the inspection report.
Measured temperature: -2 °F
